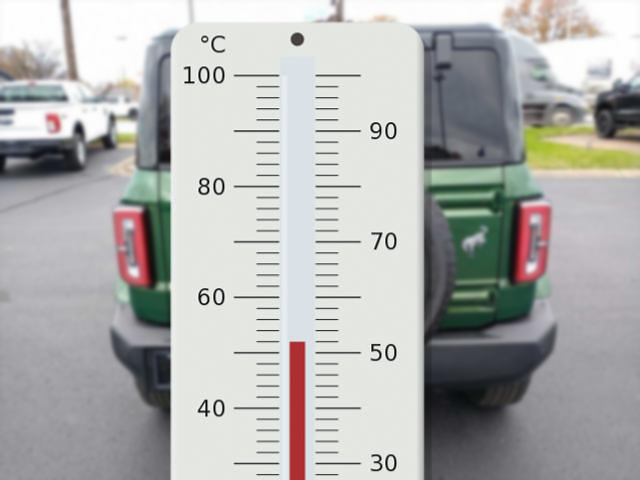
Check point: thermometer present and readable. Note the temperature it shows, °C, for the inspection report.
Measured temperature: 52 °C
